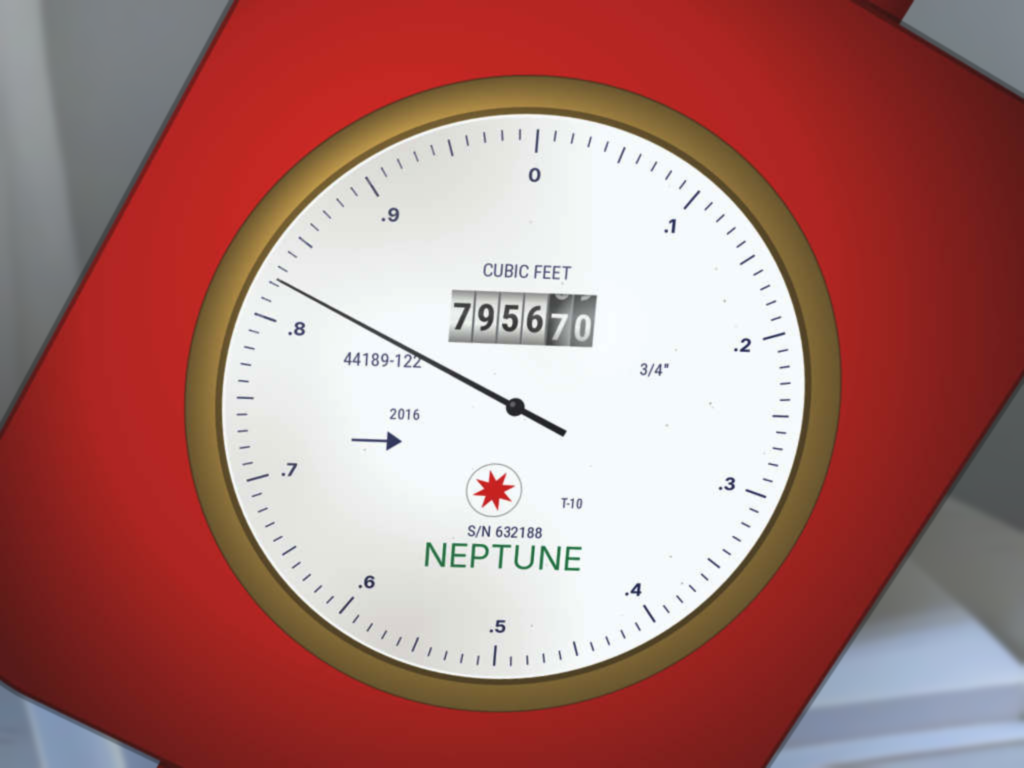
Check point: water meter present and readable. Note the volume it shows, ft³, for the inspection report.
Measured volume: 795669.82 ft³
